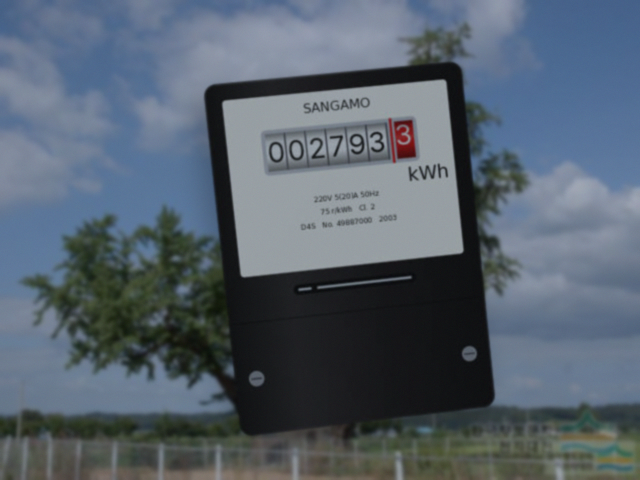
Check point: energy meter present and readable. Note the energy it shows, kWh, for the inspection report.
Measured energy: 2793.3 kWh
